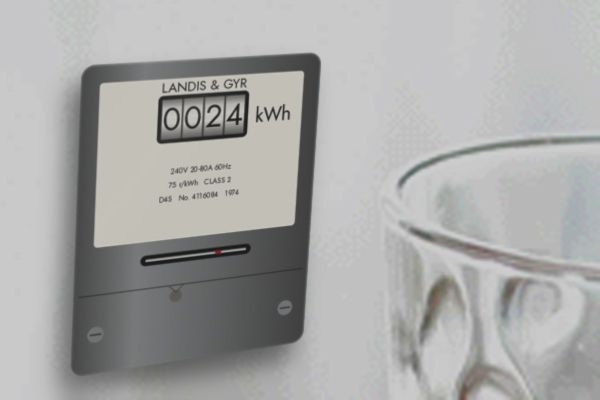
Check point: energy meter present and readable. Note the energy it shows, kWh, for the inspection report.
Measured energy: 24 kWh
